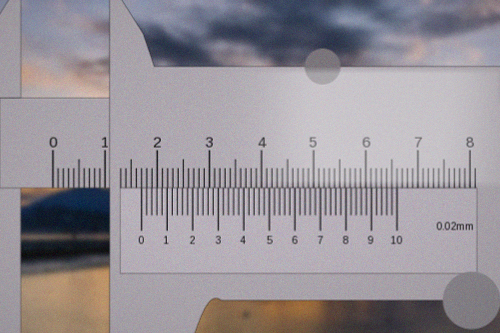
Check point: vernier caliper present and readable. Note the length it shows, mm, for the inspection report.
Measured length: 17.0 mm
